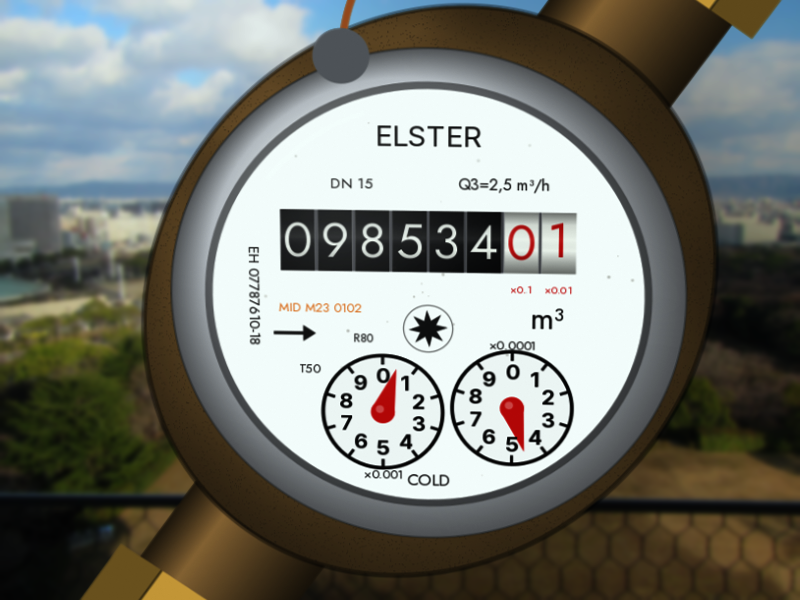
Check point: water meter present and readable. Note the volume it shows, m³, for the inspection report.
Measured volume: 98534.0104 m³
